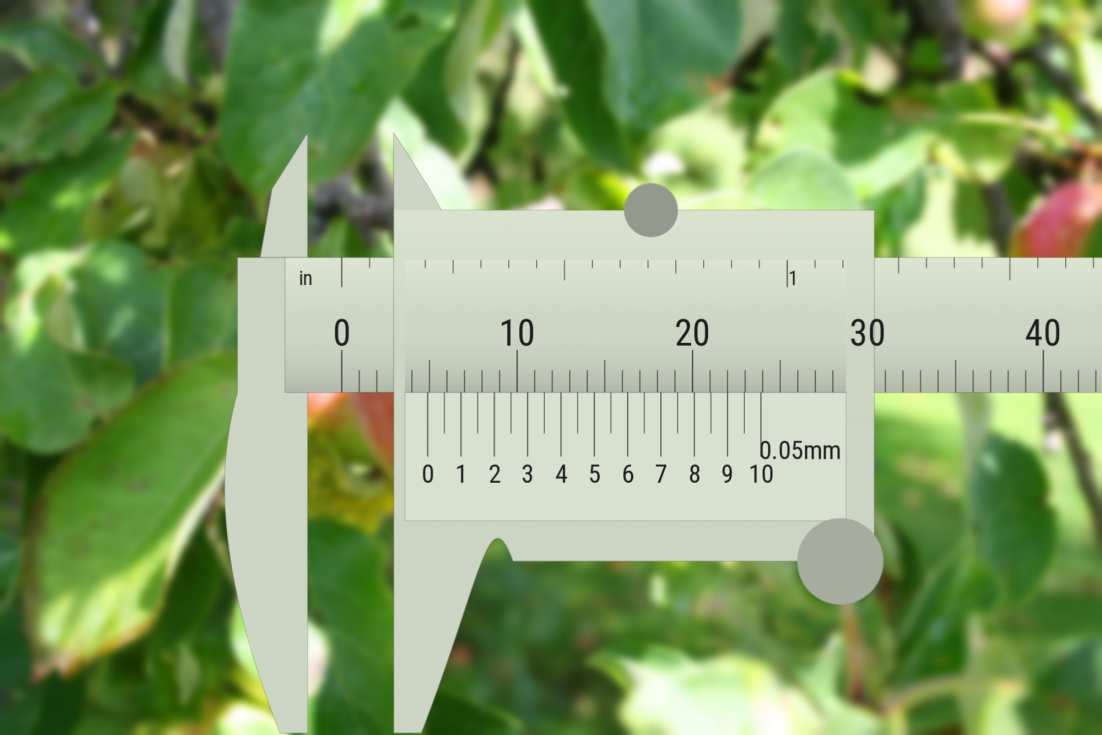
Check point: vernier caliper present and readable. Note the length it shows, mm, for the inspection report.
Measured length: 4.9 mm
